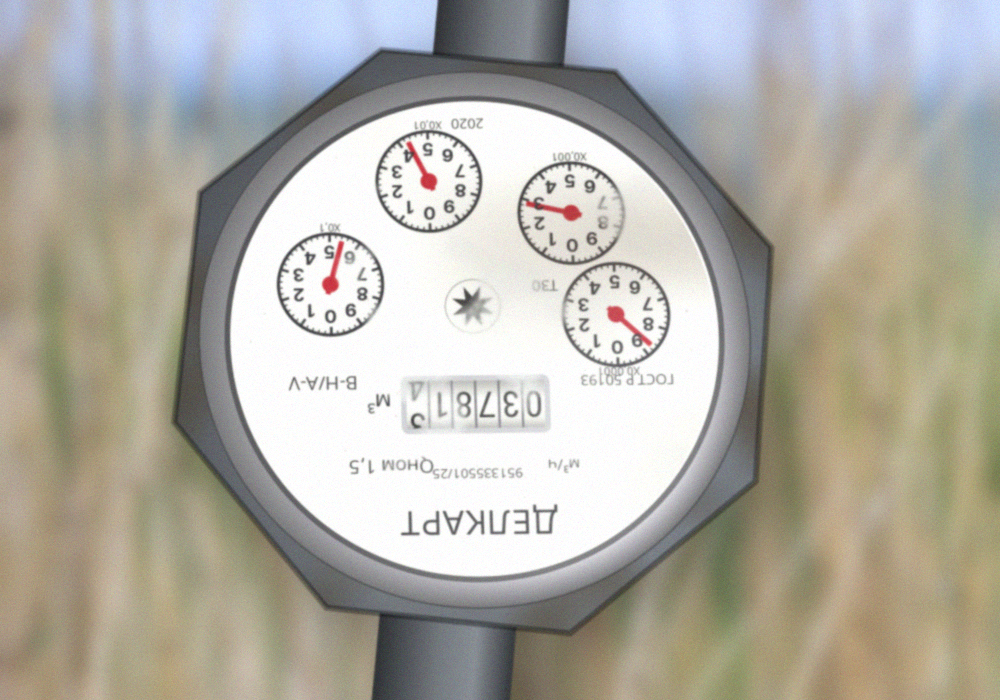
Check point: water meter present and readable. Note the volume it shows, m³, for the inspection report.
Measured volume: 37813.5428 m³
